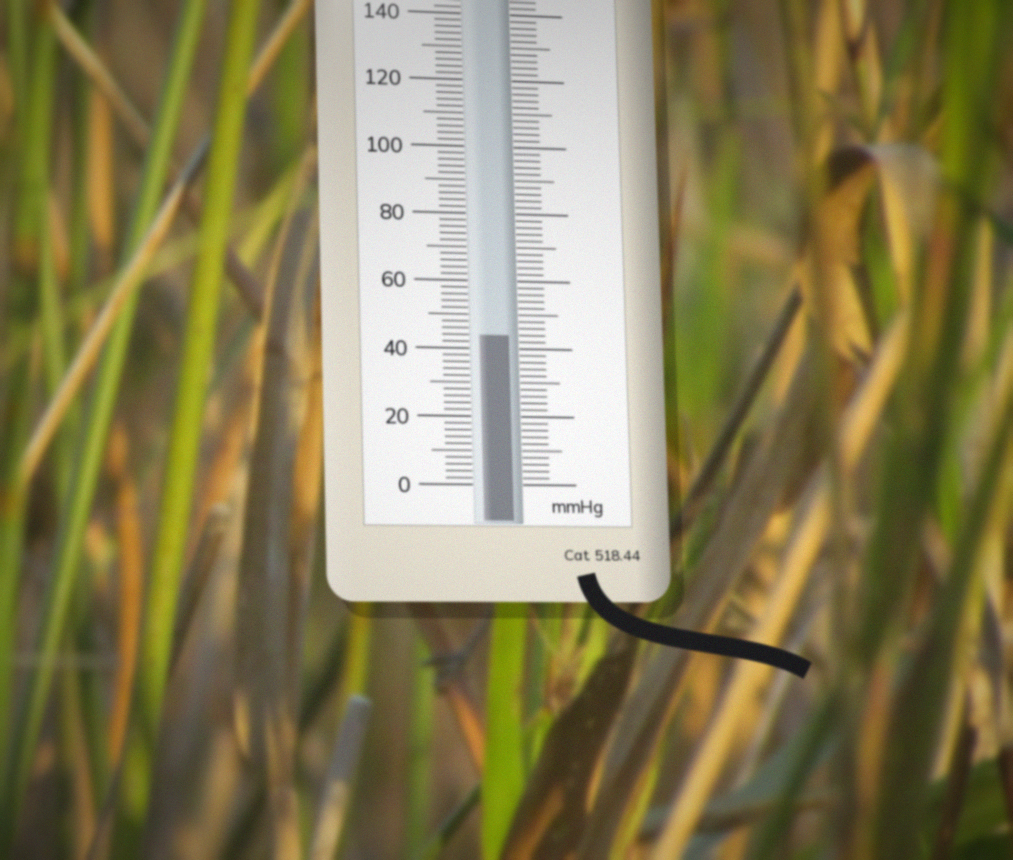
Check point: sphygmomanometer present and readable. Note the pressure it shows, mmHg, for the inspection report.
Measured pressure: 44 mmHg
